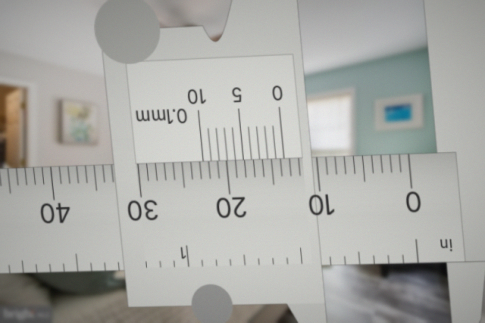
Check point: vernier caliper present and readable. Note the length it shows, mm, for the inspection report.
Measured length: 13.6 mm
